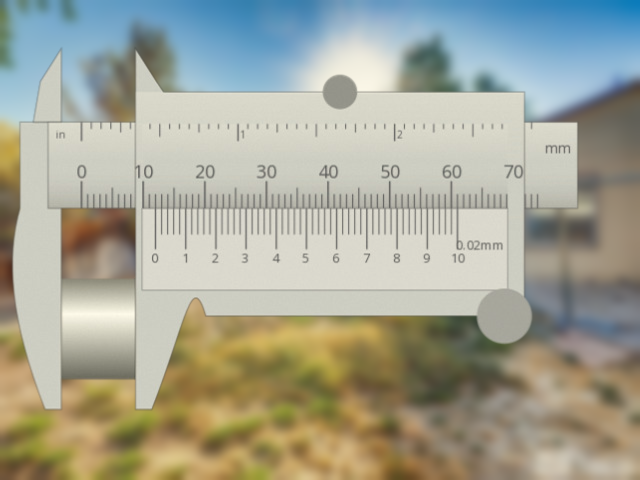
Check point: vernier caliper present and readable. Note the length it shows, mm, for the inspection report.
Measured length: 12.0 mm
